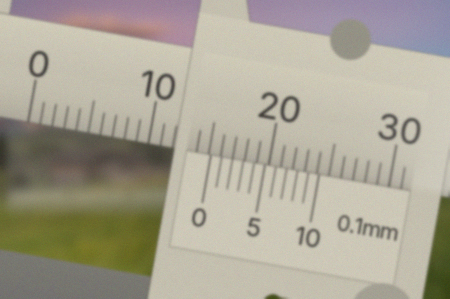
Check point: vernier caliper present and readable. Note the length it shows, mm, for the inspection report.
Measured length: 15.2 mm
